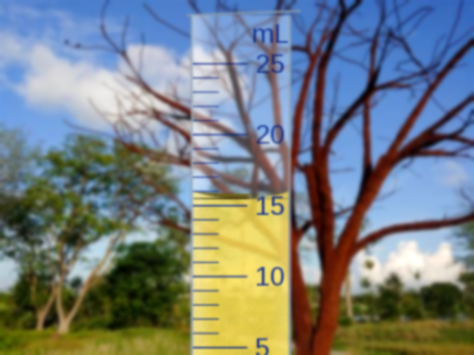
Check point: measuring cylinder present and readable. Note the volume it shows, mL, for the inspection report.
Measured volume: 15.5 mL
